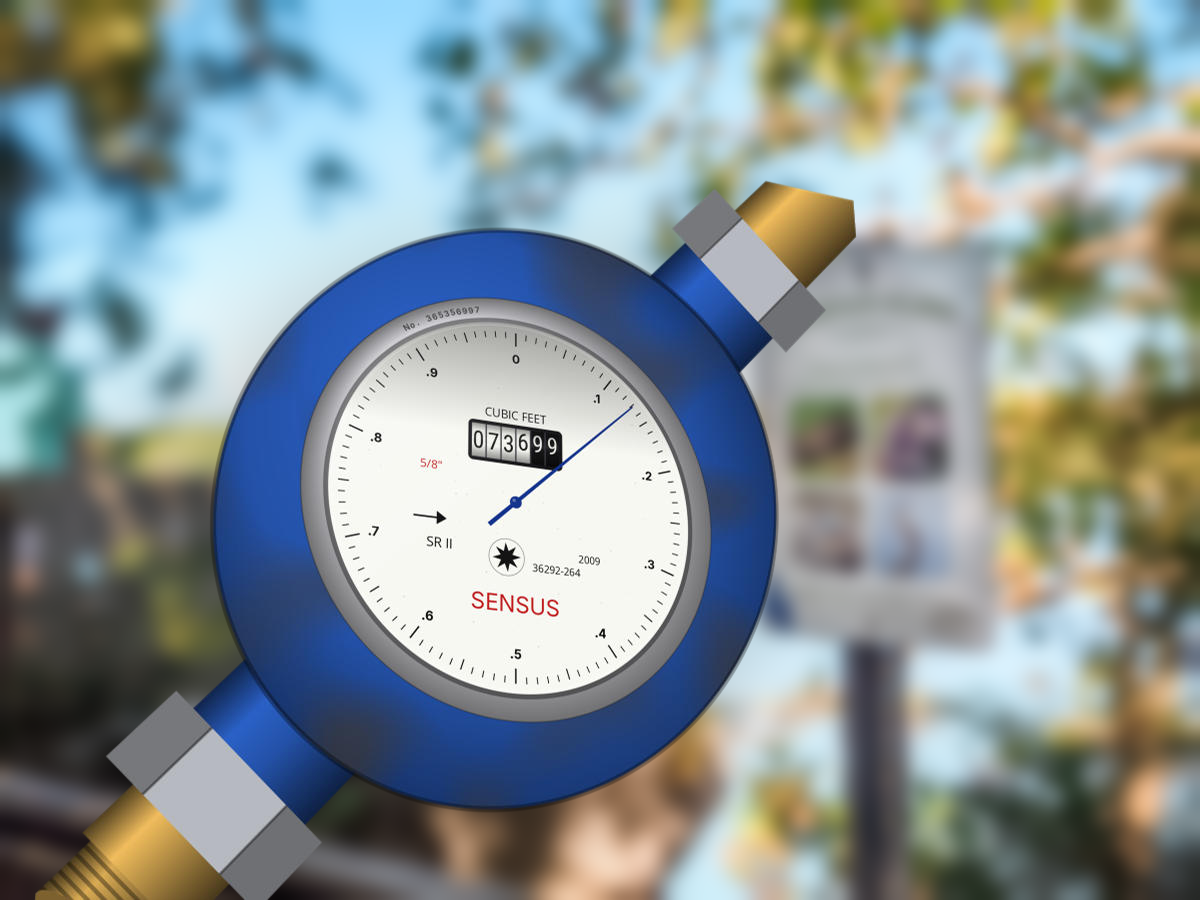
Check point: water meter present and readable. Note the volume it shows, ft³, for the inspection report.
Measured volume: 73699.13 ft³
